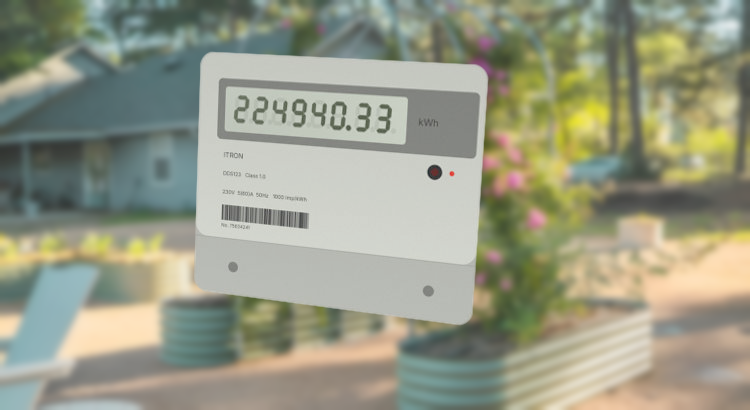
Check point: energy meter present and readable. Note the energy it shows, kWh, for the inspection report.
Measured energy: 224940.33 kWh
